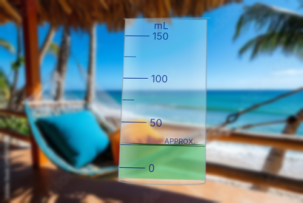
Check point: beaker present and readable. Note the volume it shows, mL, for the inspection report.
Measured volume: 25 mL
